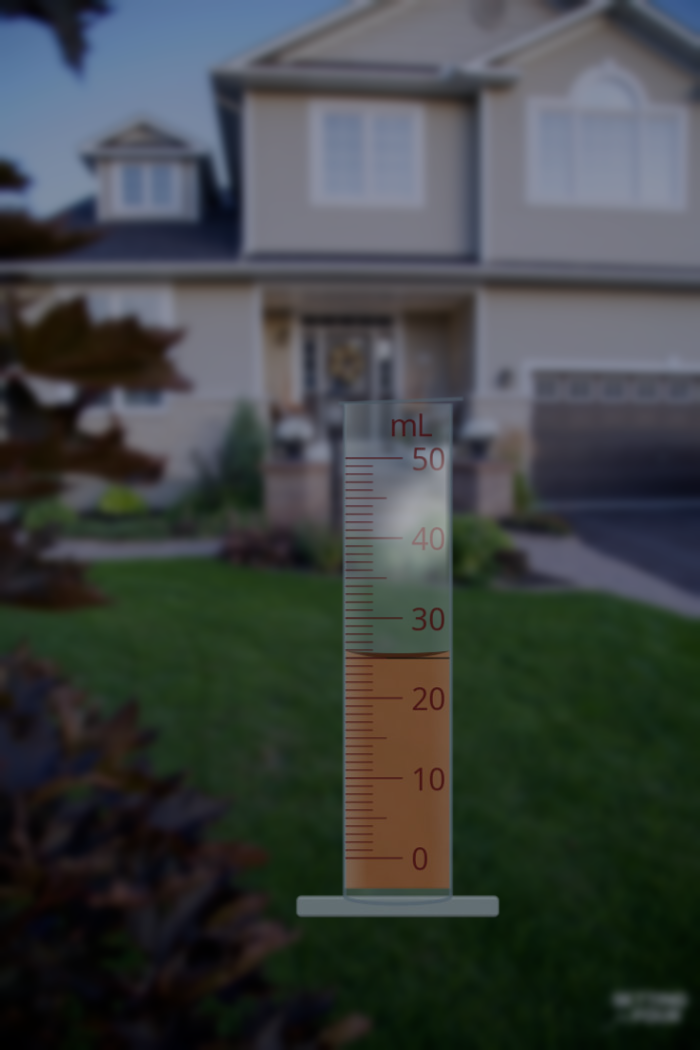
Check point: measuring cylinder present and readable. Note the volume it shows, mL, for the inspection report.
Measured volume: 25 mL
